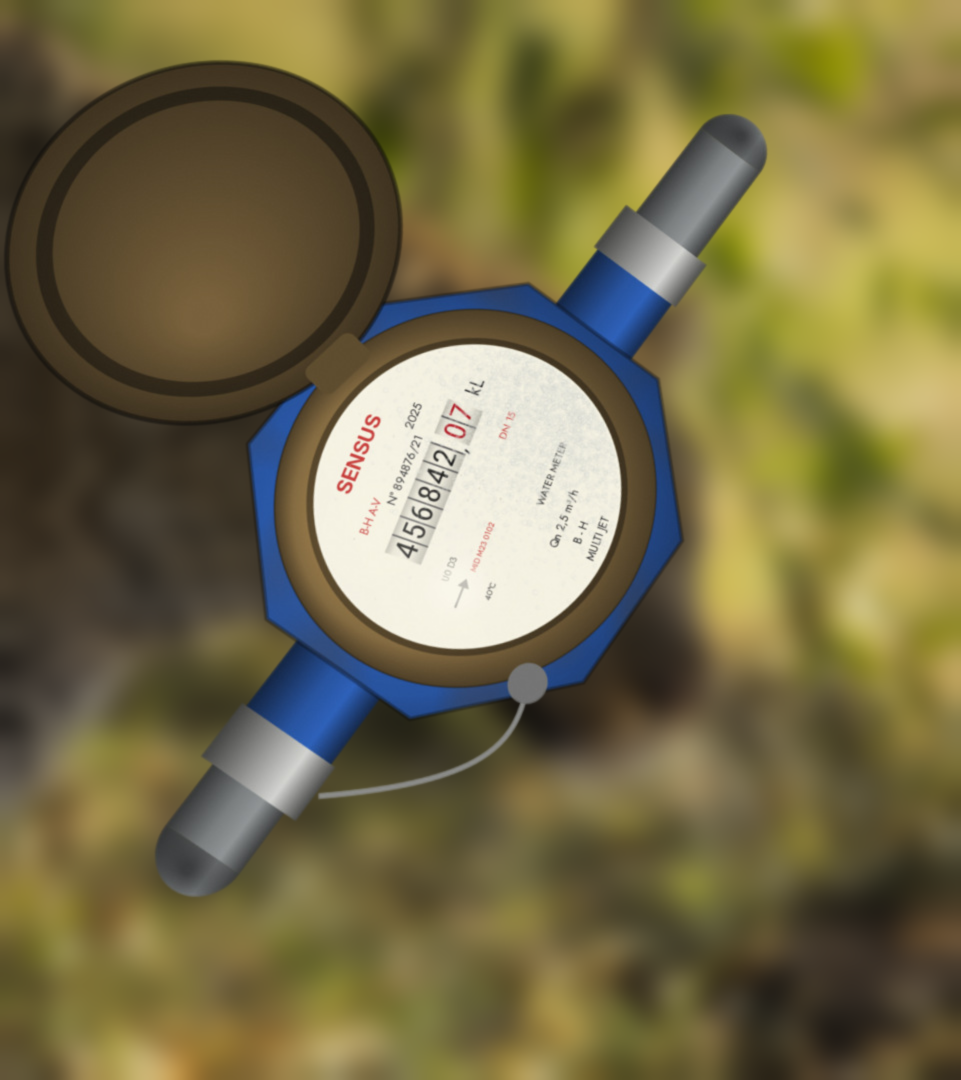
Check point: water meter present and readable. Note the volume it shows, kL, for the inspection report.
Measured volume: 456842.07 kL
